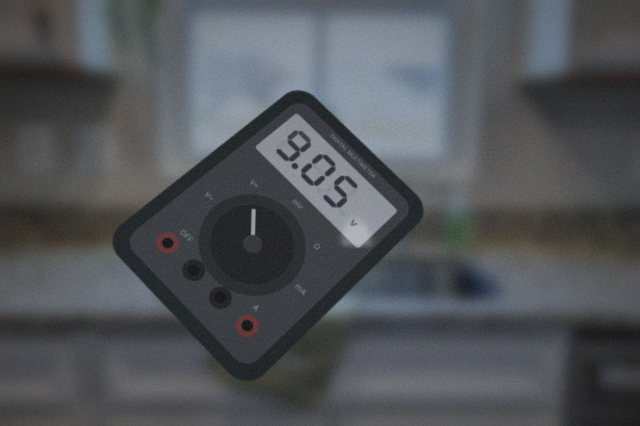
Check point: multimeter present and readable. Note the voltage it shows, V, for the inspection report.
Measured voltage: 9.05 V
